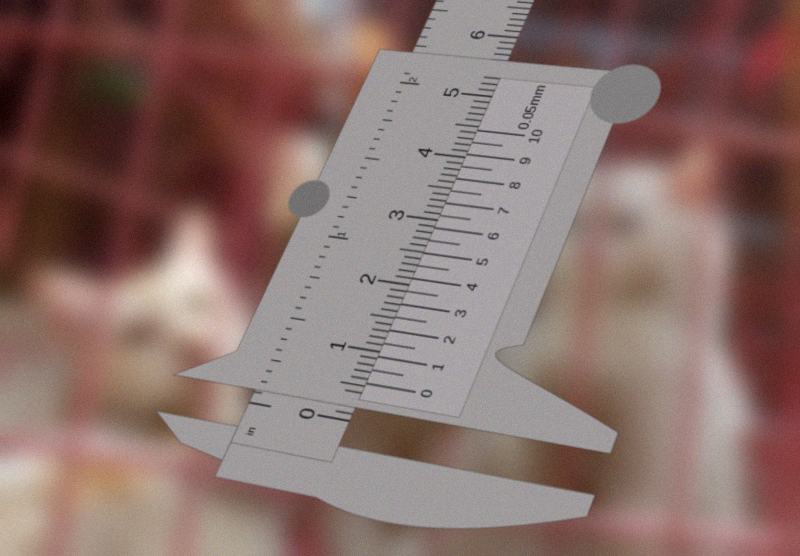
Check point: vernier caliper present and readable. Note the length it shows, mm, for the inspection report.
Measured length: 5.4 mm
